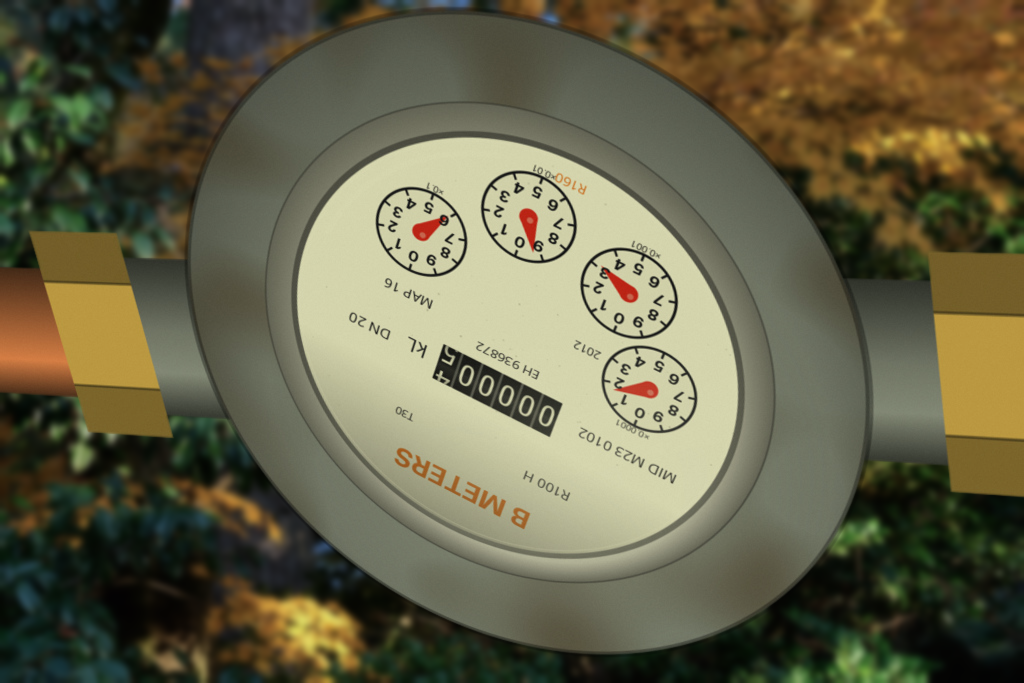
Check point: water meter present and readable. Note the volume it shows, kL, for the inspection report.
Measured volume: 4.5931 kL
